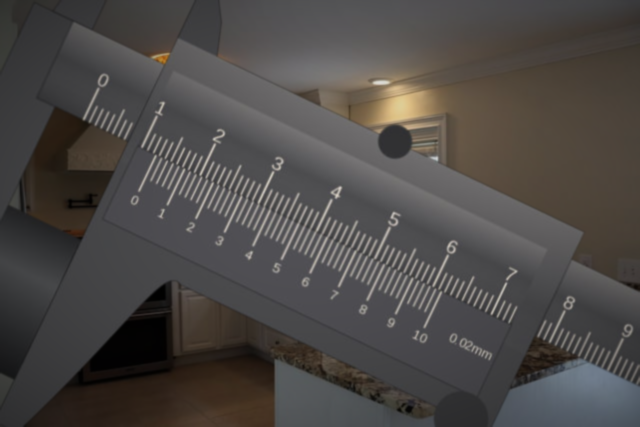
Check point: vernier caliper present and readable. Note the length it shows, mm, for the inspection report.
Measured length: 12.5 mm
